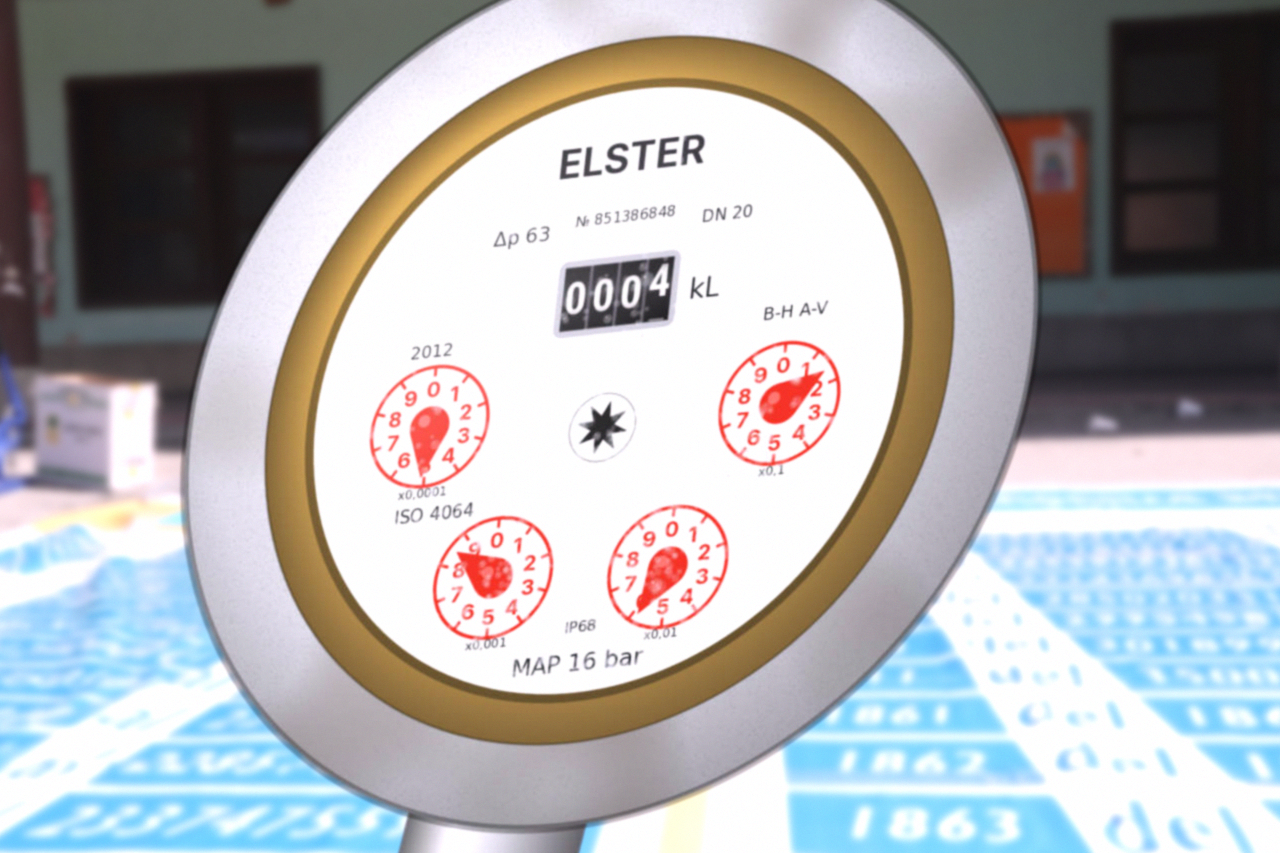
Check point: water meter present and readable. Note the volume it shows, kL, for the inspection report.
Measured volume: 4.1585 kL
